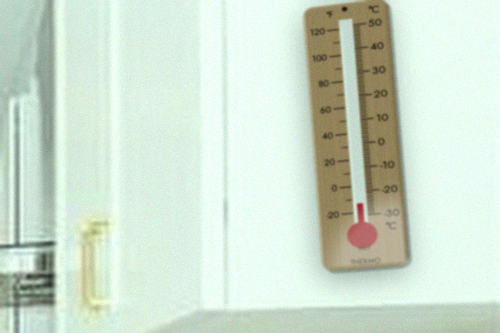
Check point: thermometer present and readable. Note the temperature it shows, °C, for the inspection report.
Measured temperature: -25 °C
